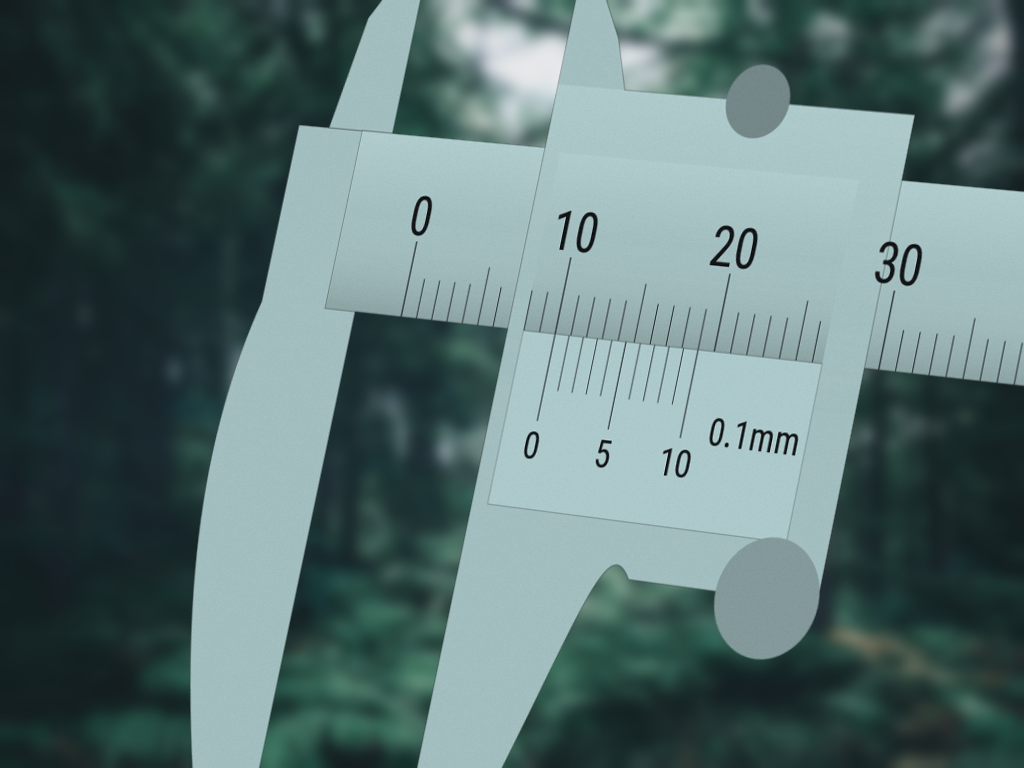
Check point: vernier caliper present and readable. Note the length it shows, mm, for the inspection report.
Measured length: 10.0 mm
